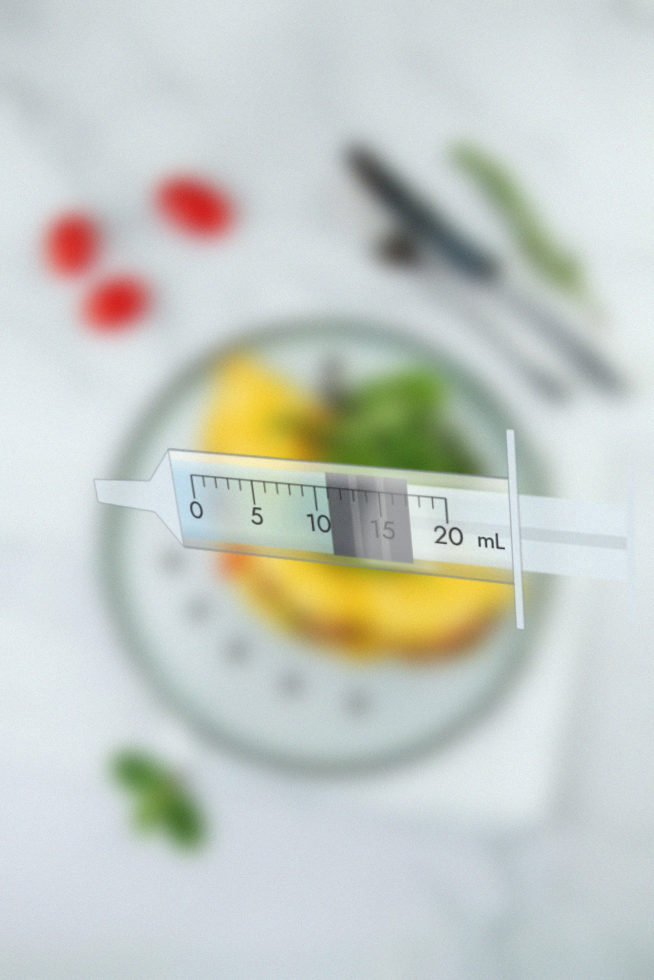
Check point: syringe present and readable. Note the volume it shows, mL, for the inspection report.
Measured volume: 11 mL
